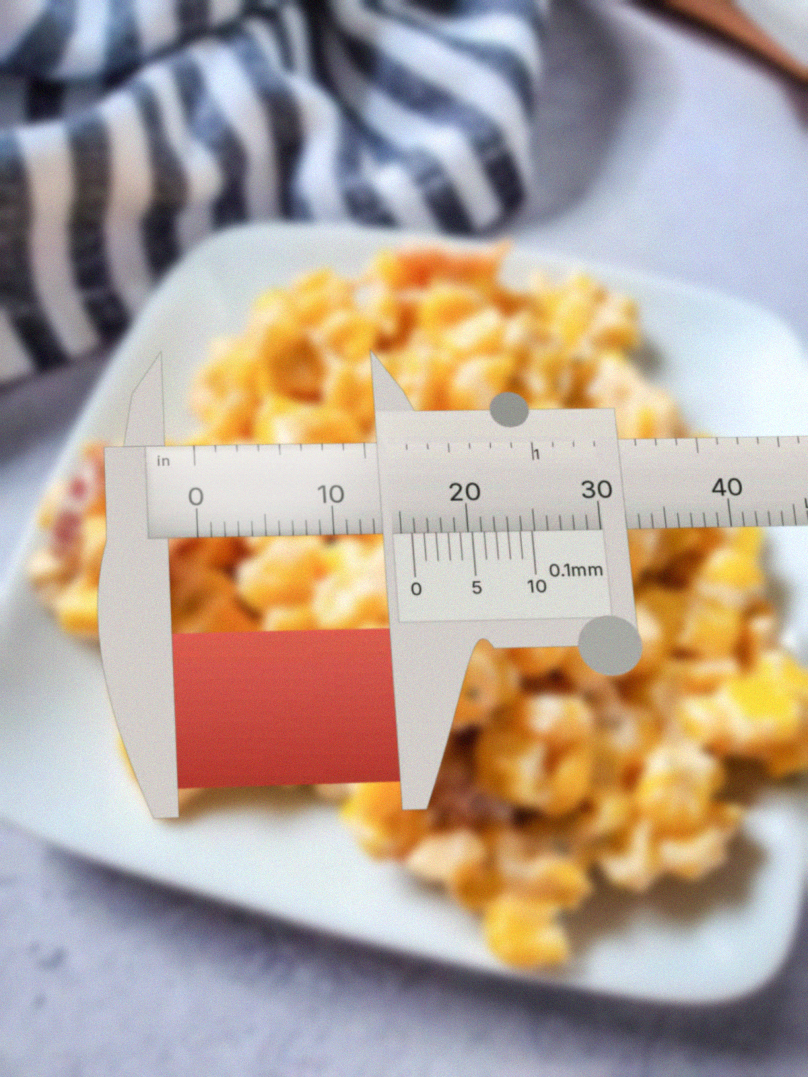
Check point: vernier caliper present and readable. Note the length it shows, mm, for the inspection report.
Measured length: 15.8 mm
